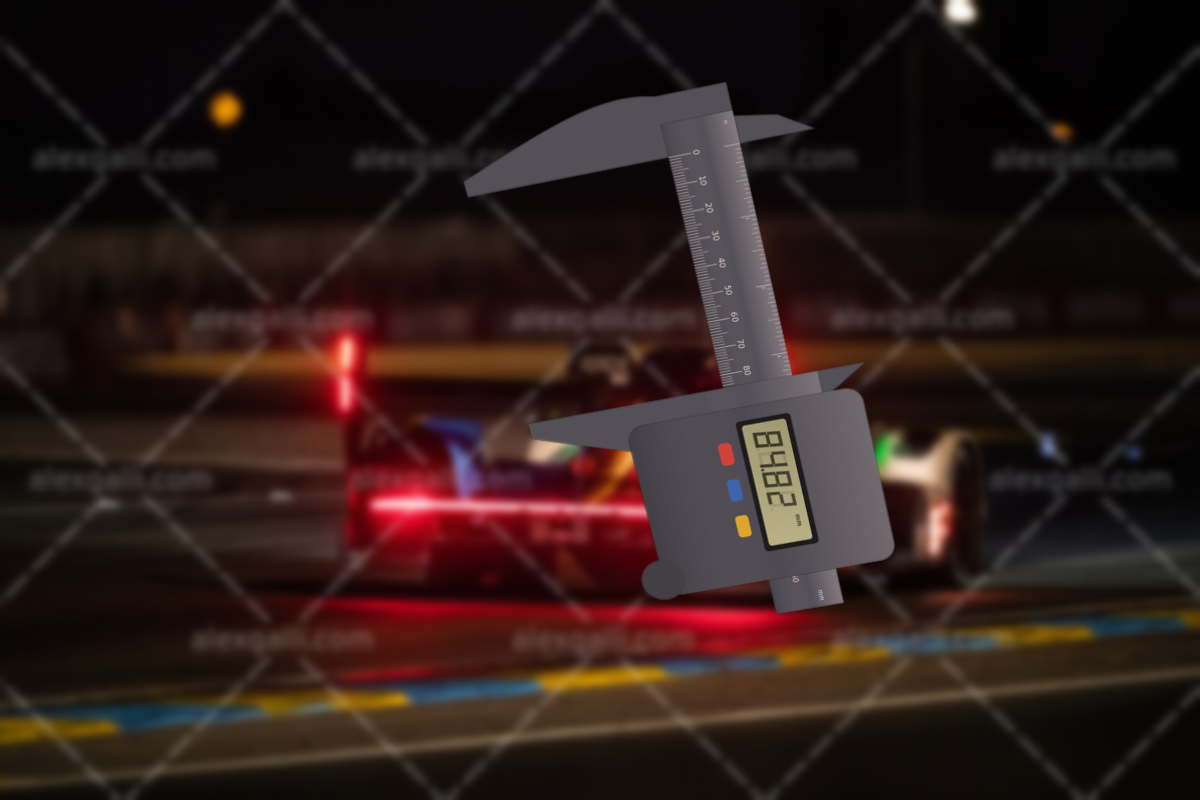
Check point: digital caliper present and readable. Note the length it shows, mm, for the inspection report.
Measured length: 84.82 mm
